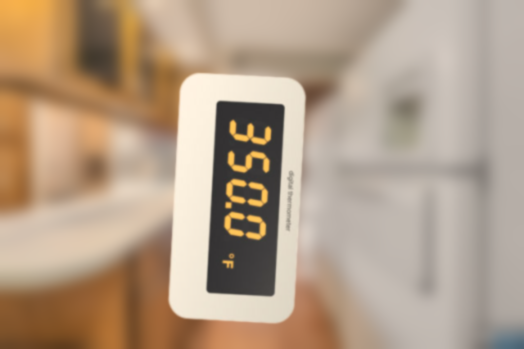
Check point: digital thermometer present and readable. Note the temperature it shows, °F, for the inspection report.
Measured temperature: 350.0 °F
